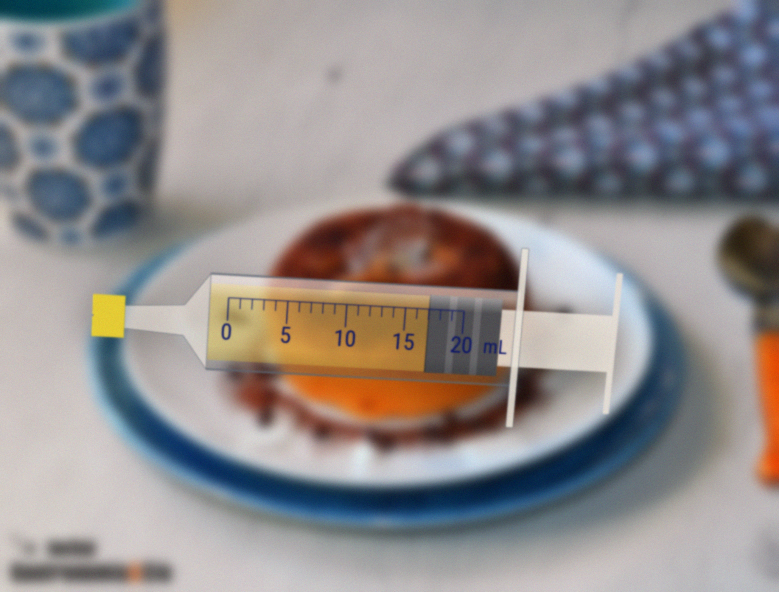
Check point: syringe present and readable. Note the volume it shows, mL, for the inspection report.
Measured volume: 17 mL
